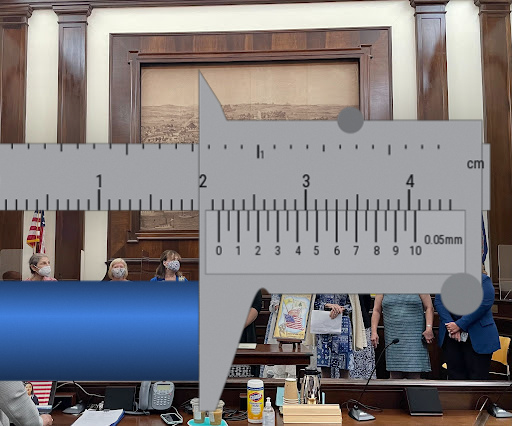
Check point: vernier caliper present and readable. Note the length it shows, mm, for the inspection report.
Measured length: 21.6 mm
